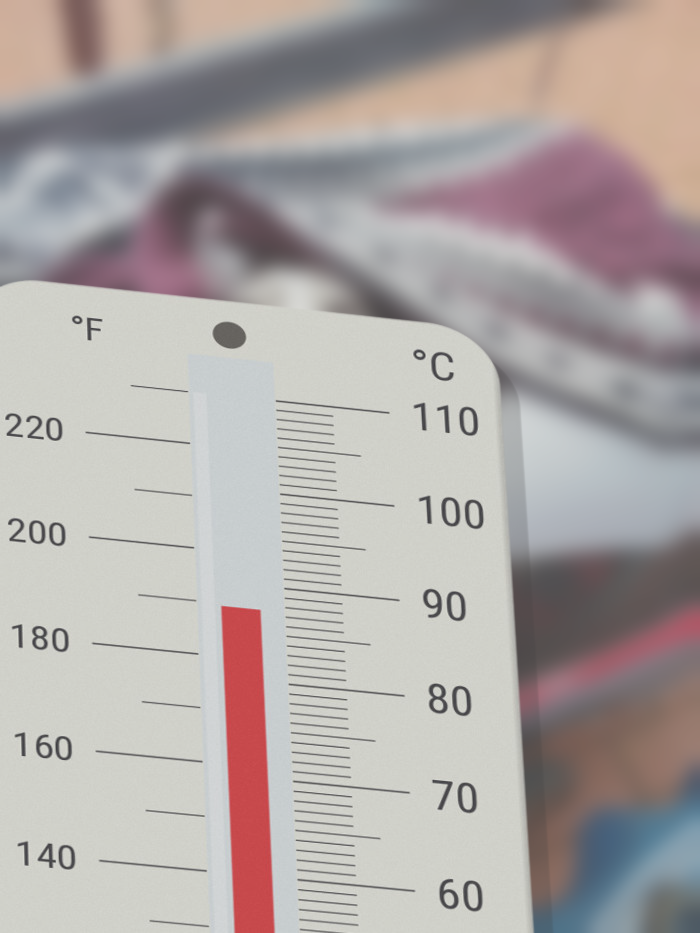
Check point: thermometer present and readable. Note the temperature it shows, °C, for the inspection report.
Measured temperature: 87.5 °C
